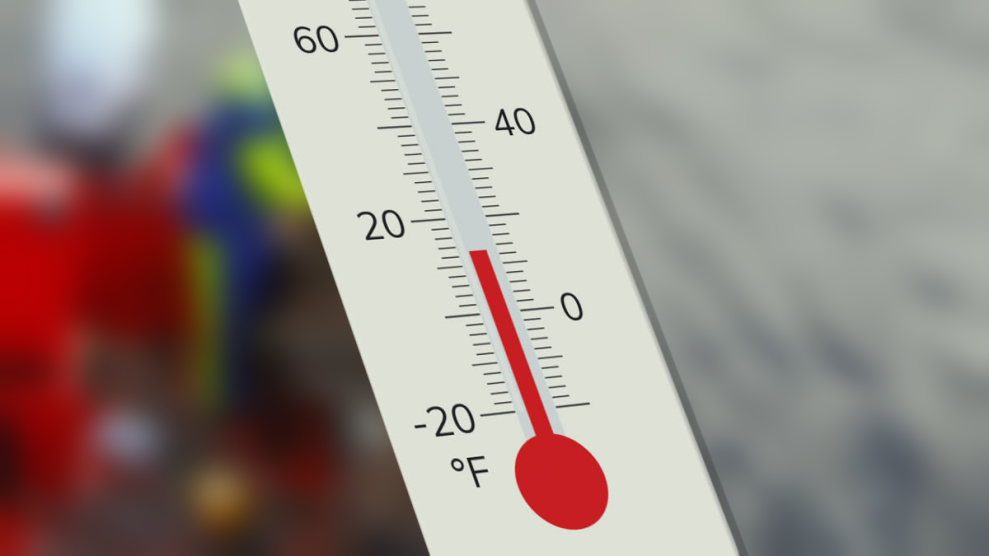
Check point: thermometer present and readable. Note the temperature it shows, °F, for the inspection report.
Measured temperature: 13 °F
